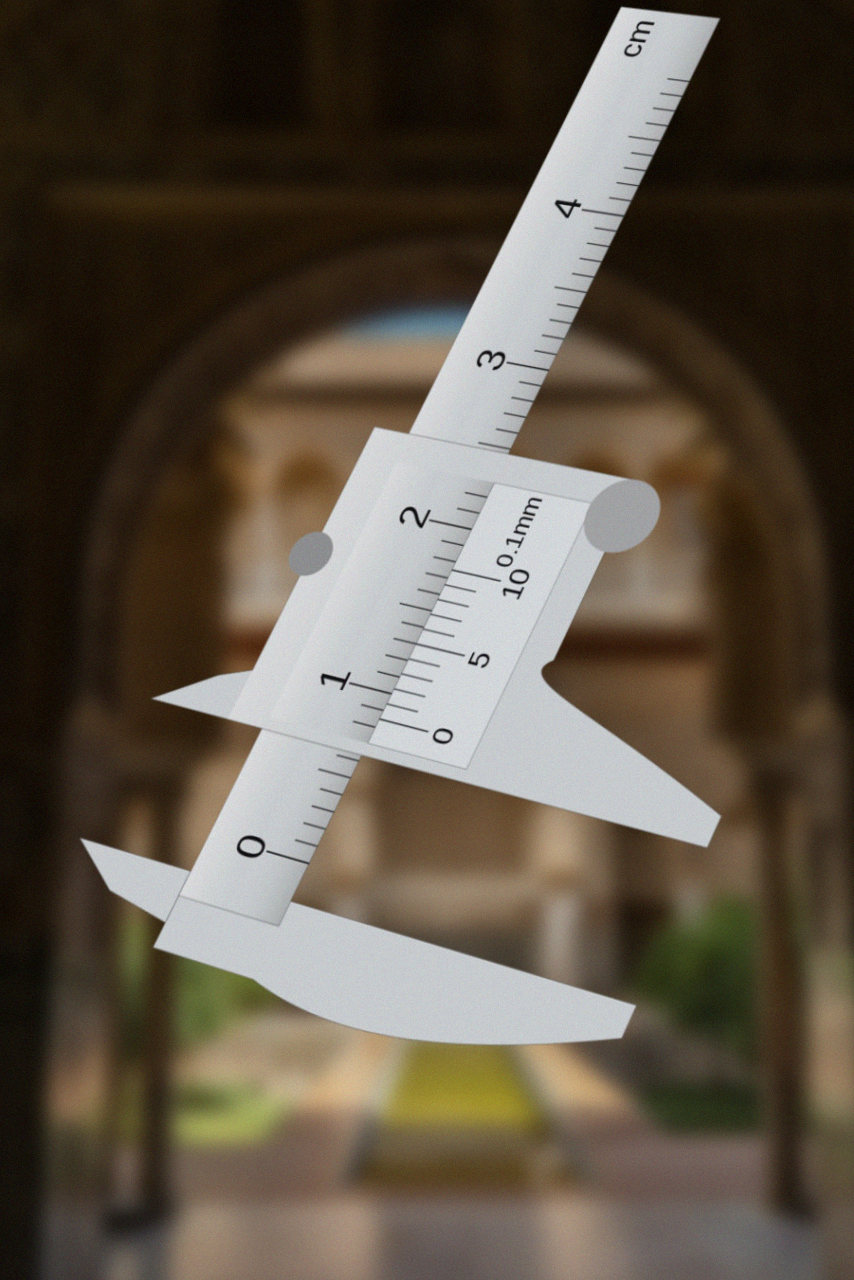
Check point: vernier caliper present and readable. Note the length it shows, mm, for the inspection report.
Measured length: 8.5 mm
